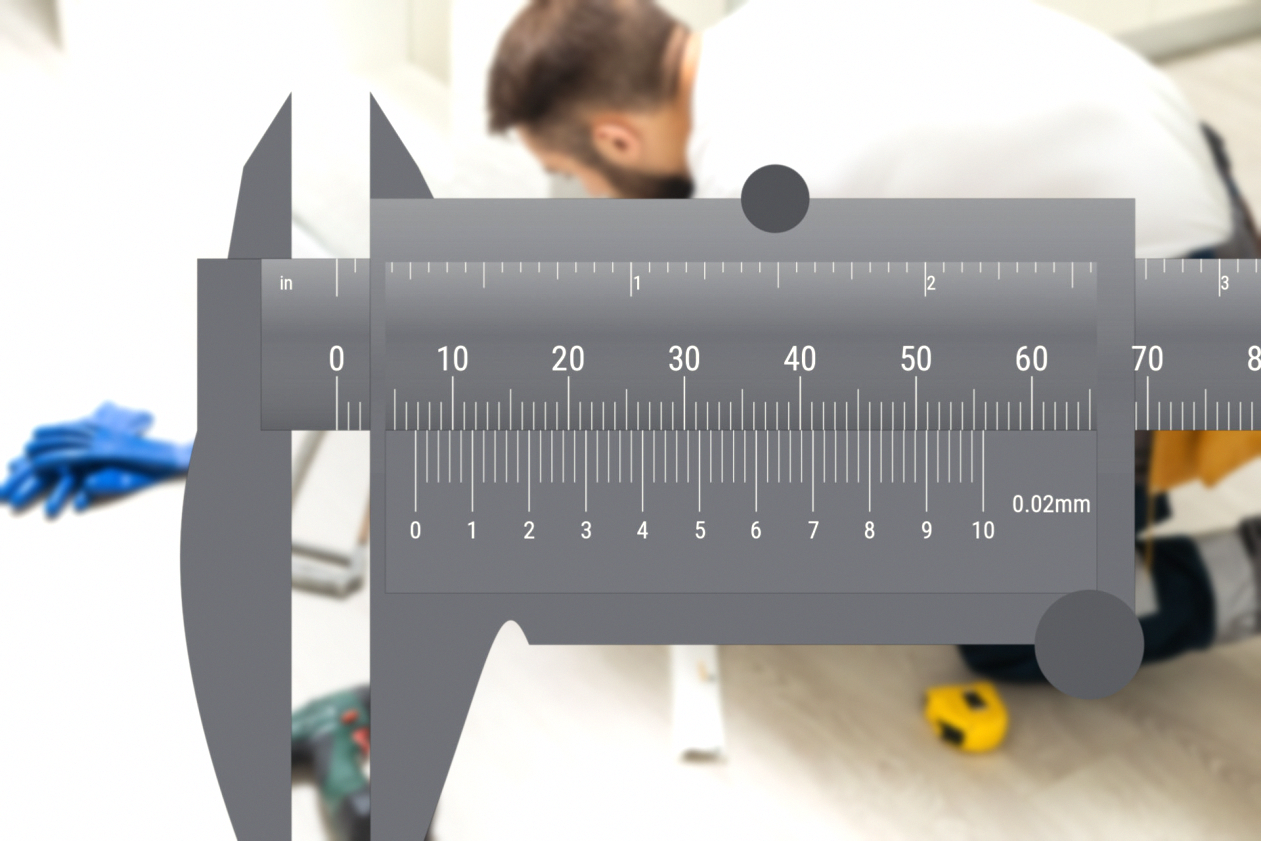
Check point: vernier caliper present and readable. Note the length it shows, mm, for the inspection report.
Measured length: 6.8 mm
